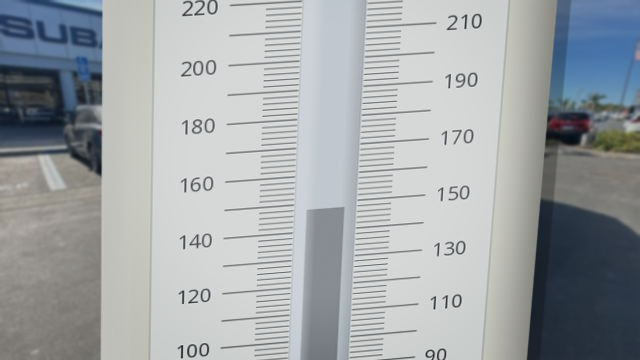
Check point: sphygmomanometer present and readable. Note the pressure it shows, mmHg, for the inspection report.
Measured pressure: 148 mmHg
